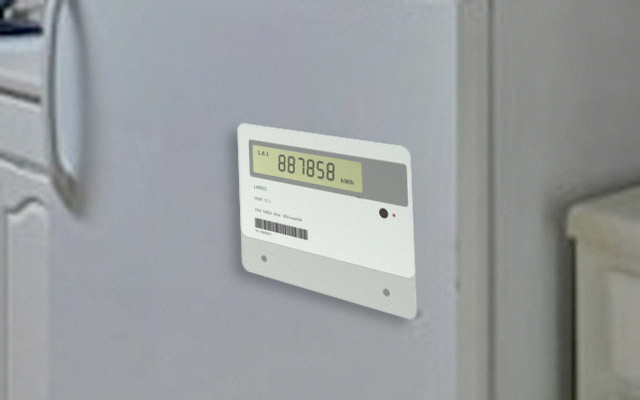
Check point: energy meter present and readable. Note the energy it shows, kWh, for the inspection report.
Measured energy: 887858 kWh
